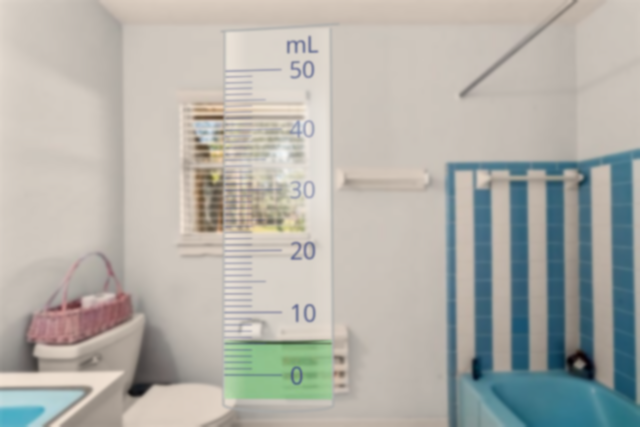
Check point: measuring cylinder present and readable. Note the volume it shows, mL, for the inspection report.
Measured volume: 5 mL
